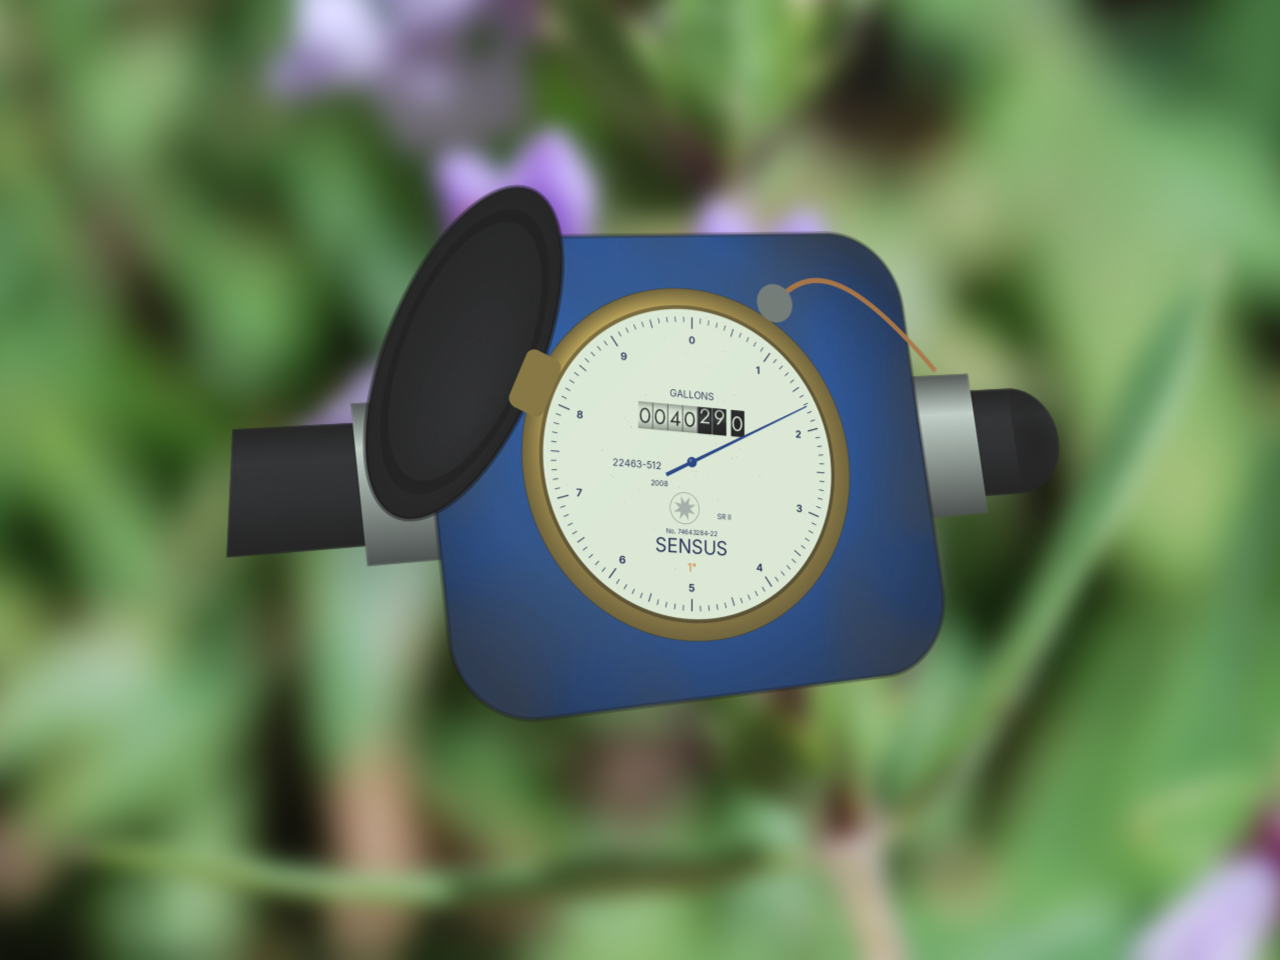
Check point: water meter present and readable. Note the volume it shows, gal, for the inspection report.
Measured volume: 40291.7 gal
